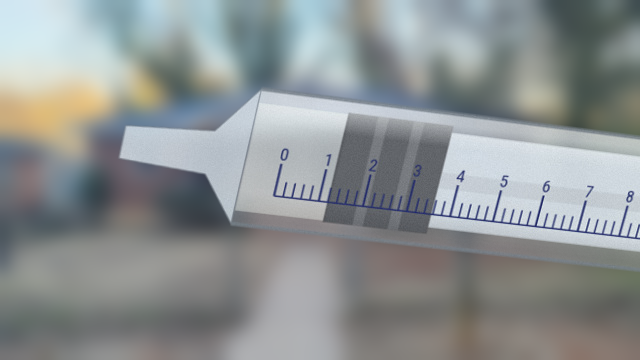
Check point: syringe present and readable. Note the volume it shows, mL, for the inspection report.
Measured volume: 1.2 mL
